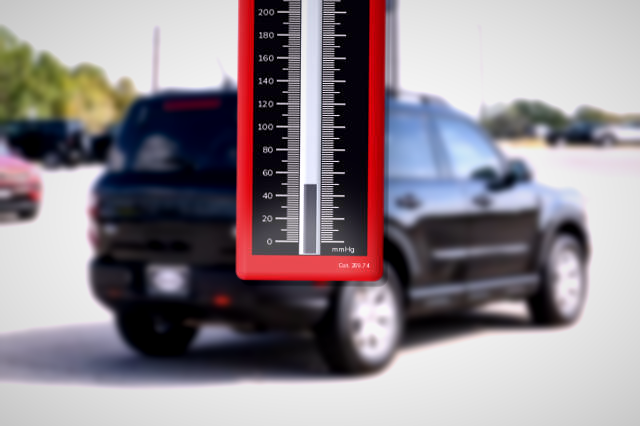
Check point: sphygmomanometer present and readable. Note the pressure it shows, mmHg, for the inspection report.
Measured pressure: 50 mmHg
